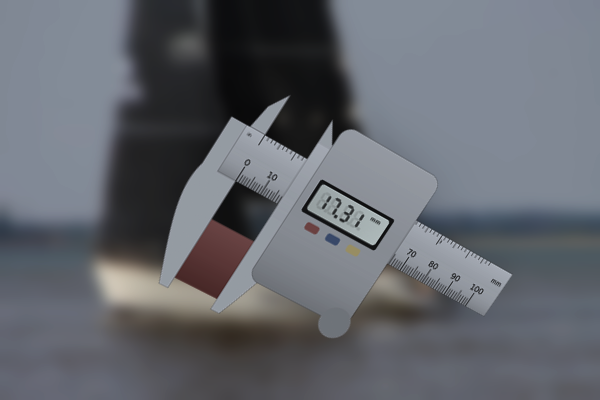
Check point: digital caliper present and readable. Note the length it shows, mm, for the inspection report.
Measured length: 17.31 mm
